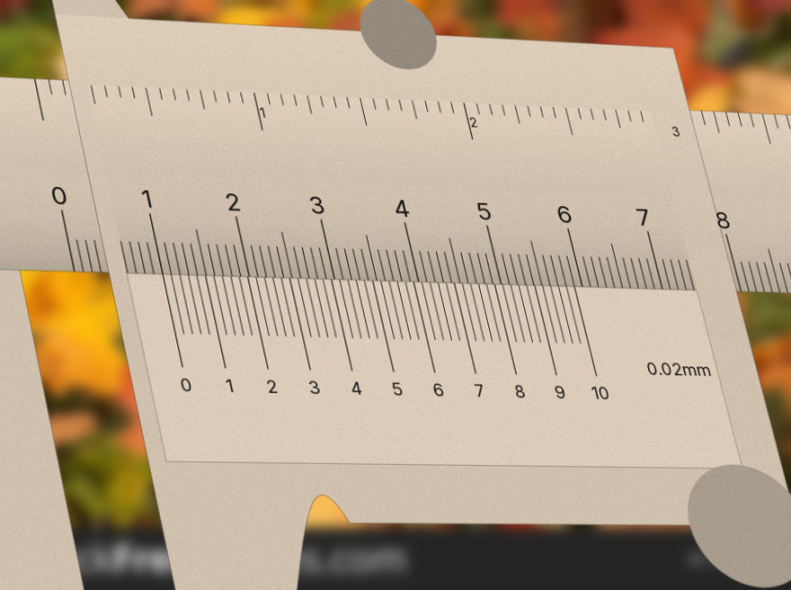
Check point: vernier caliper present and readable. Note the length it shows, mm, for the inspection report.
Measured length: 10.0 mm
